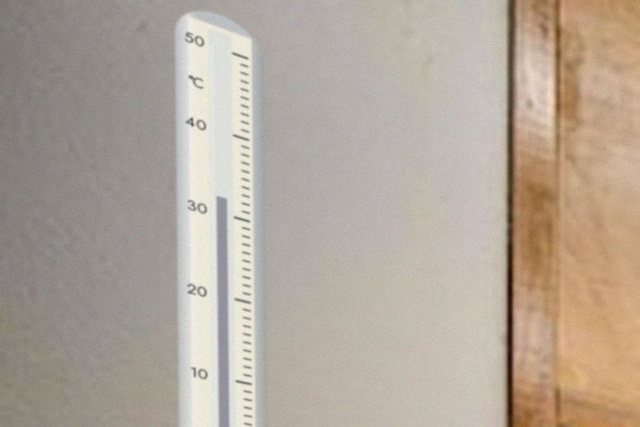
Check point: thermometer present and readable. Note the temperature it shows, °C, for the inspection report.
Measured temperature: 32 °C
